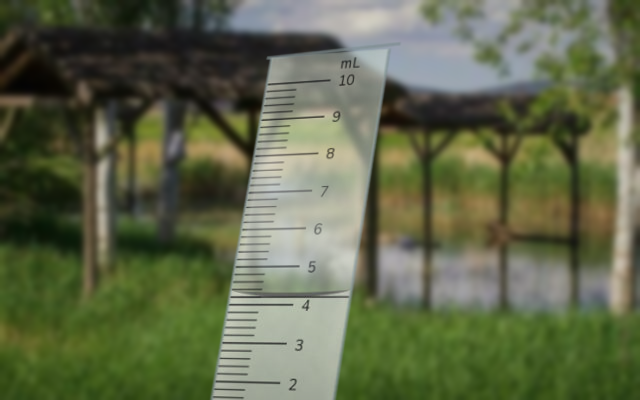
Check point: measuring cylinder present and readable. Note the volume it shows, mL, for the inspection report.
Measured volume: 4.2 mL
